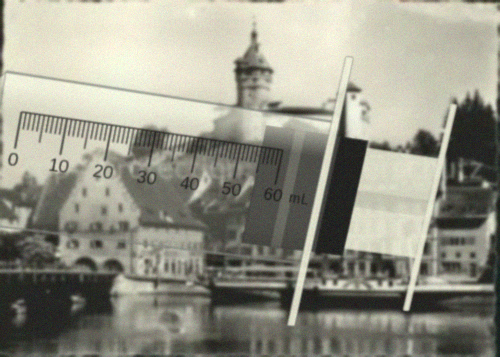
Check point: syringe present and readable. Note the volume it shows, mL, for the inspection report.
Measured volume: 55 mL
